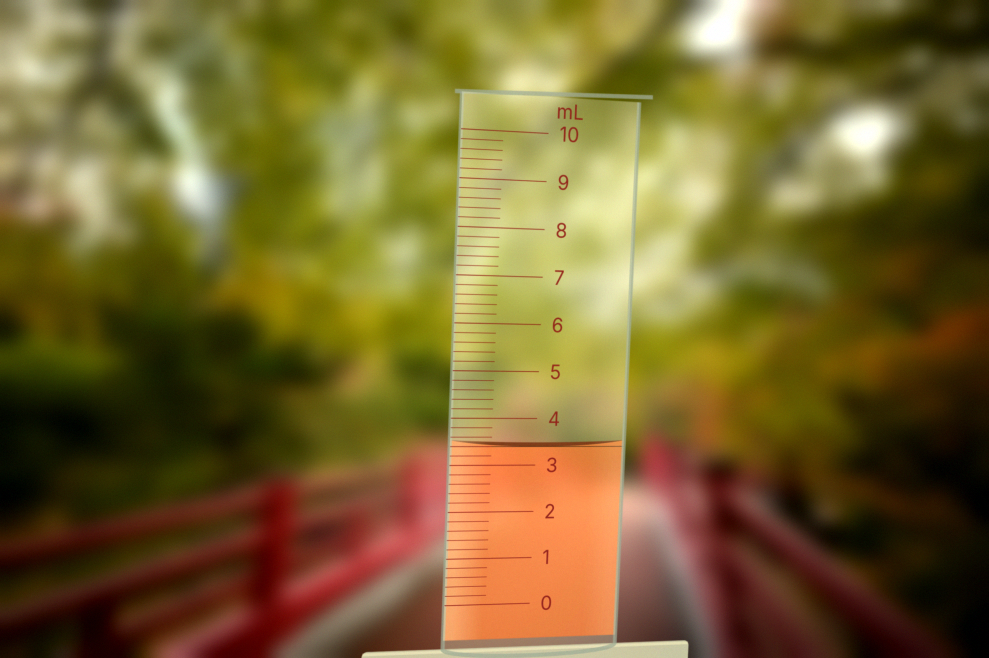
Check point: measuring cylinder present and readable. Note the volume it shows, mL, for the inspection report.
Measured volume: 3.4 mL
